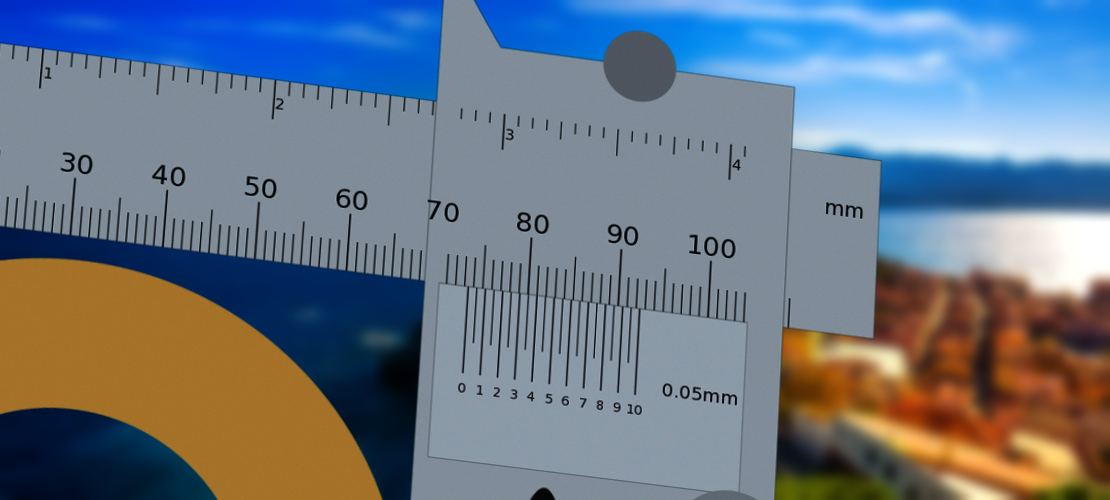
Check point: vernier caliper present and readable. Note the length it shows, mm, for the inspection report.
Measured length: 73.4 mm
